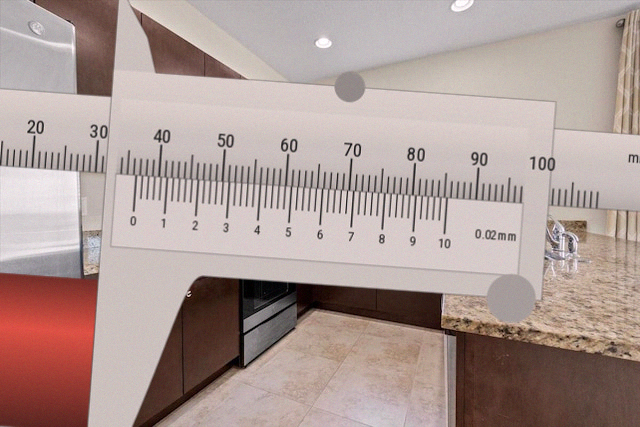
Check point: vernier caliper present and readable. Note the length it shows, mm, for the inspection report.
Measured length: 36.4 mm
